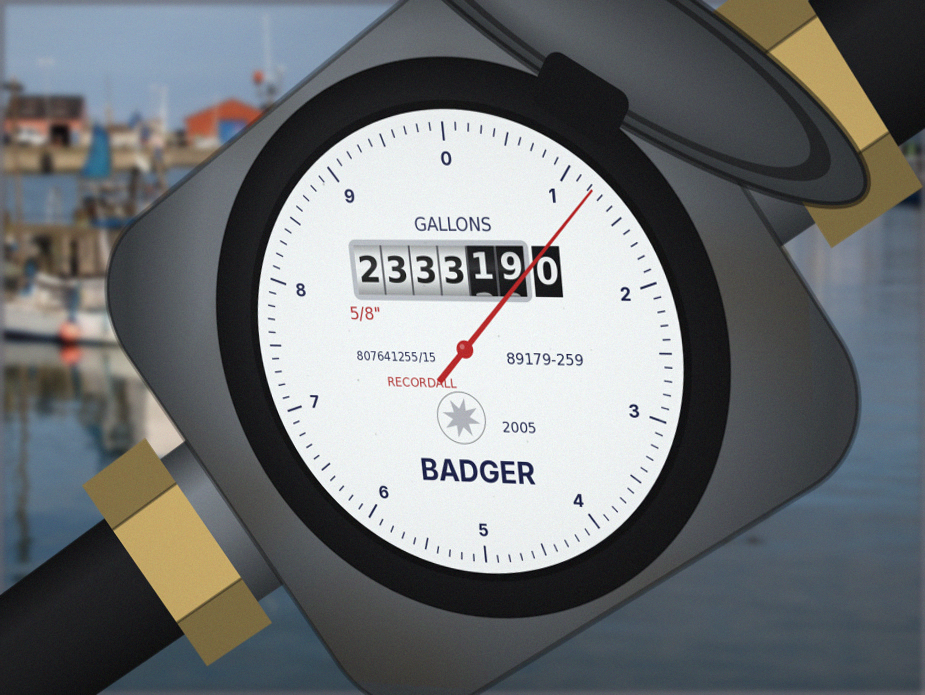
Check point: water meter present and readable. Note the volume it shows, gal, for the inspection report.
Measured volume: 2333191.2 gal
